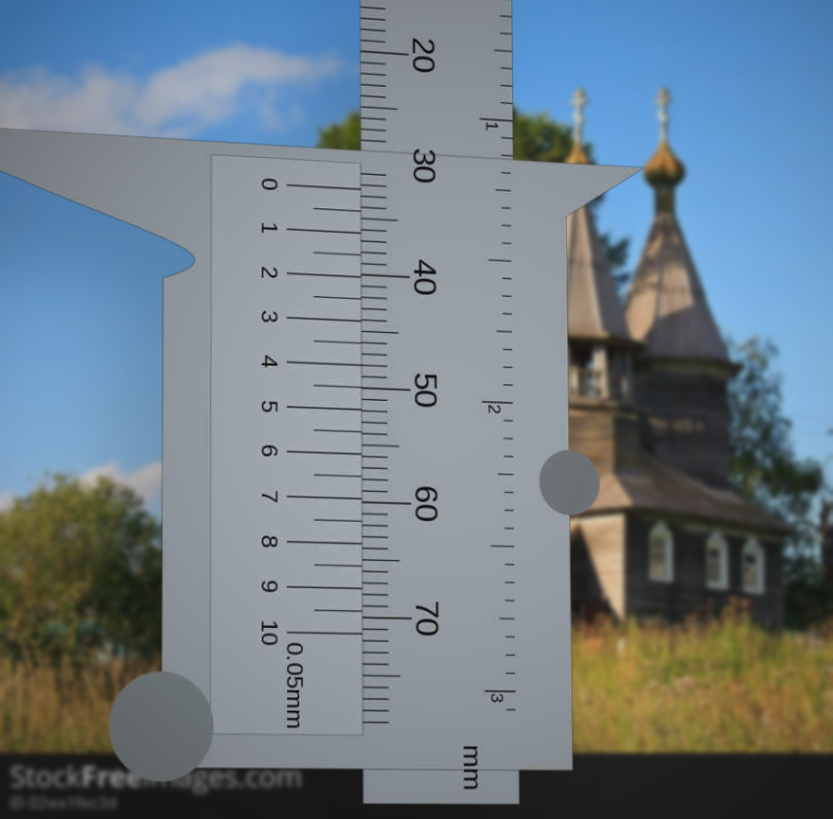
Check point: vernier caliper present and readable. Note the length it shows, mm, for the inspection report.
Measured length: 32.4 mm
